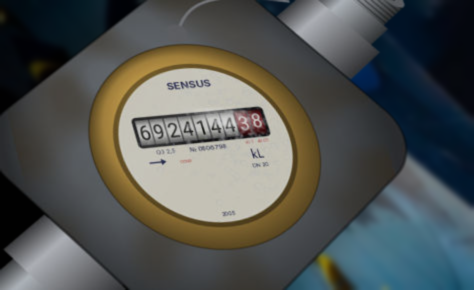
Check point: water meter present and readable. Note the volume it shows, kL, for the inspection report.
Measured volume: 6924144.38 kL
